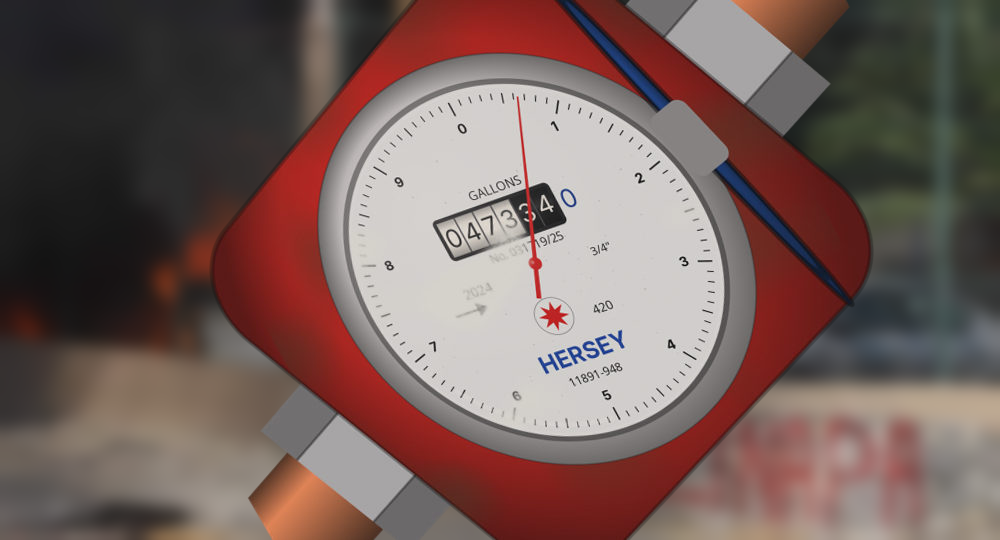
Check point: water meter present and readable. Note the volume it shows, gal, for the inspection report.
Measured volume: 473340.6 gal
